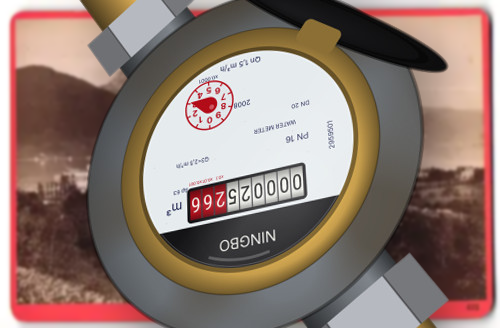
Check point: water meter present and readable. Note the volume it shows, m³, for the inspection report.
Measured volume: 25.2663 m³
